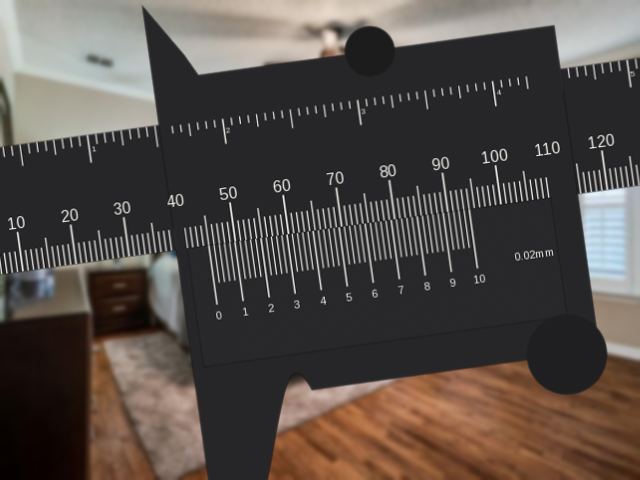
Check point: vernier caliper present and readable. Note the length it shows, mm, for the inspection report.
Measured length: 45.0 mm
